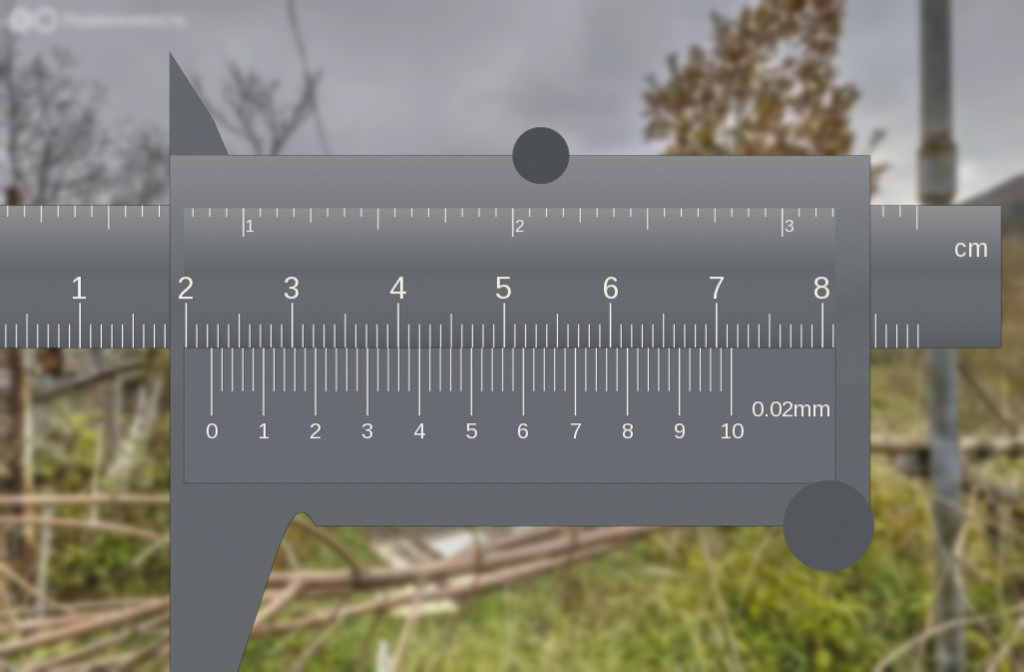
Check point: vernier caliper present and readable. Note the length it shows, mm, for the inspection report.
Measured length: 22.4 mm
